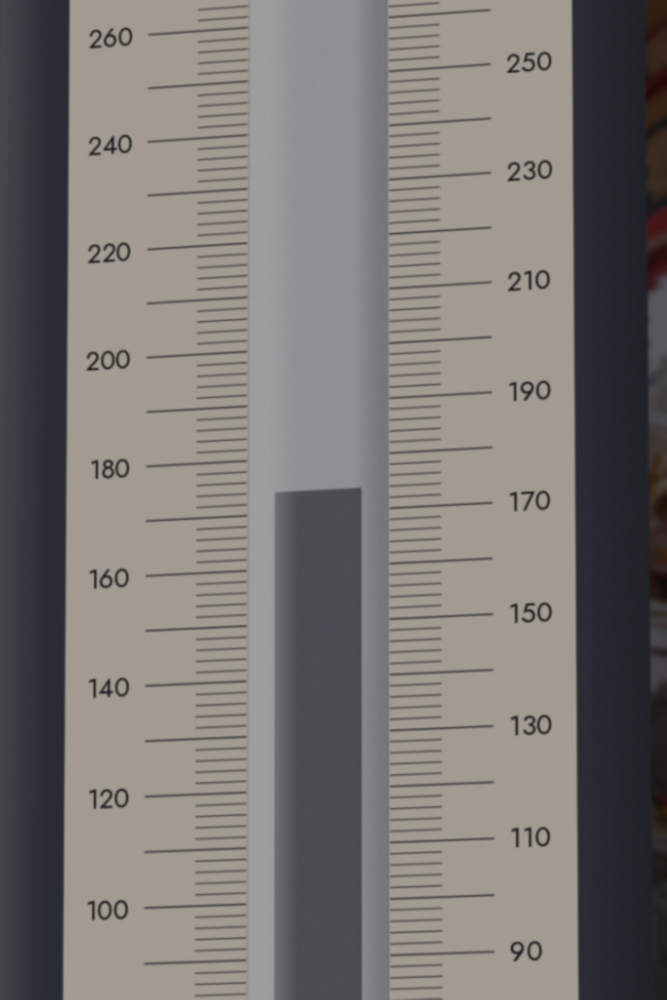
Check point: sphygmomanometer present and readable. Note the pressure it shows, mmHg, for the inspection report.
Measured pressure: 174 mmHg
